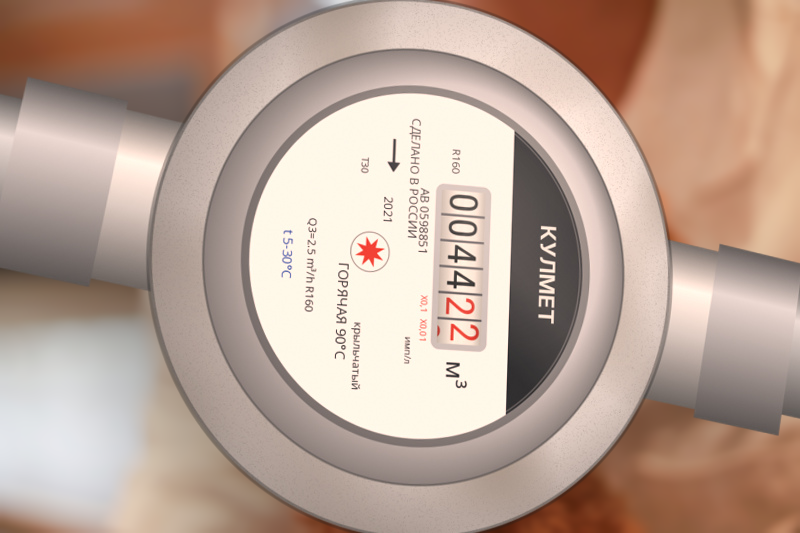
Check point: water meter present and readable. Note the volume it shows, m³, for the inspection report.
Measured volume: 44.22 m³
